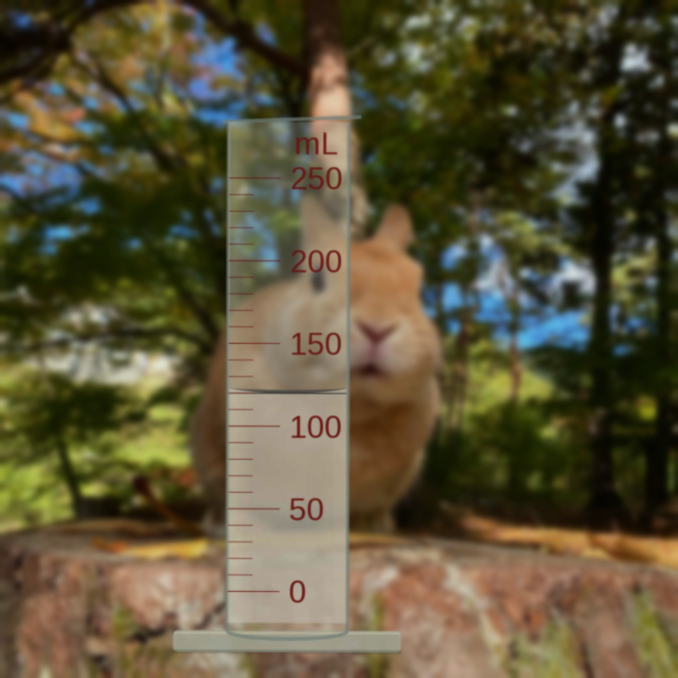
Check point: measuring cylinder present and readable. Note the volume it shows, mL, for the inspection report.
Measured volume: 120 mL
